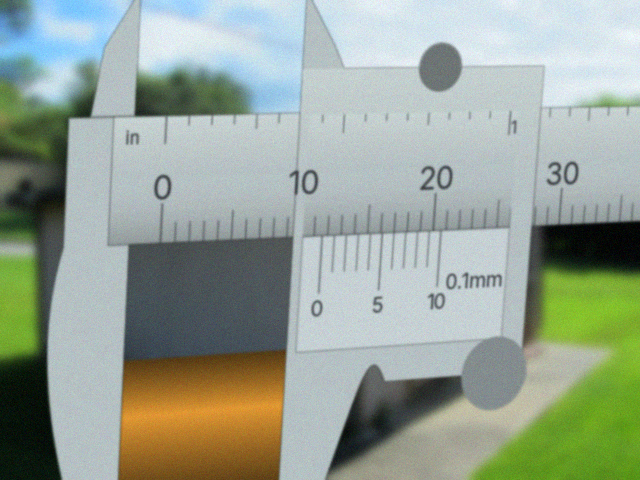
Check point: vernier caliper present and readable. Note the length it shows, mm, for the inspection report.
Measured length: 11.6 mm
